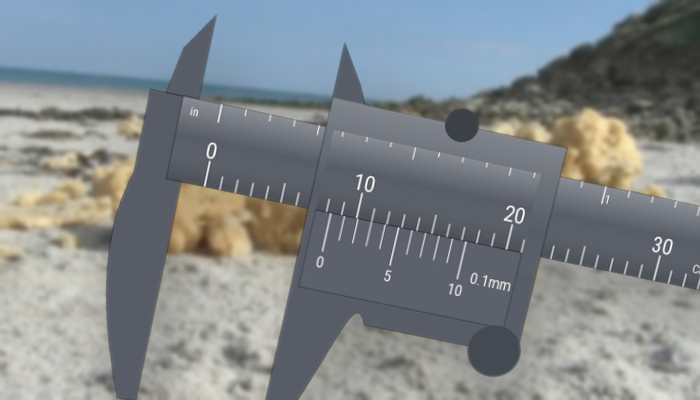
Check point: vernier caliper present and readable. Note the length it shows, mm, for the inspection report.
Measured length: 8.3 mm
